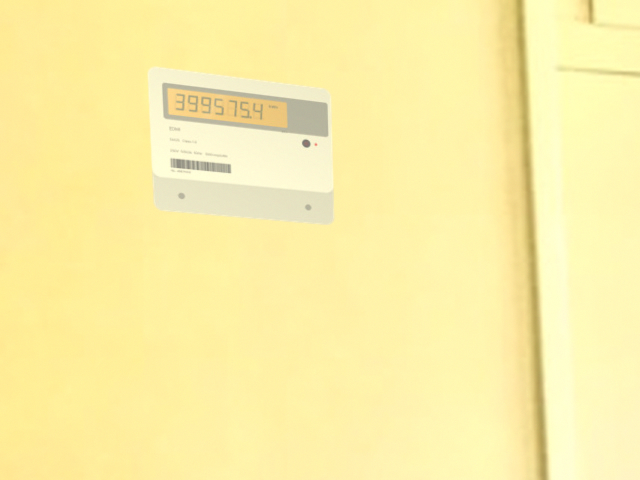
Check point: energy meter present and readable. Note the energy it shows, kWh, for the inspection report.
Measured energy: 399575.4 kWh
